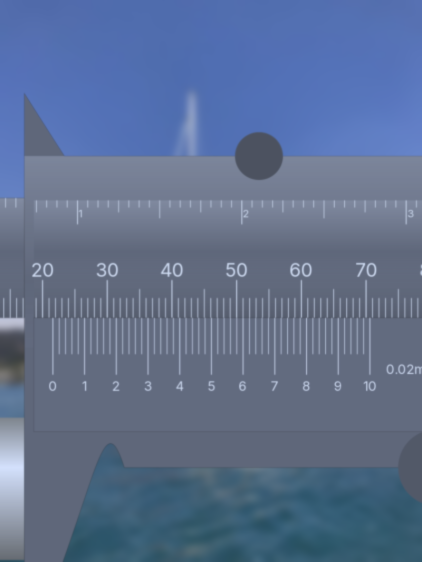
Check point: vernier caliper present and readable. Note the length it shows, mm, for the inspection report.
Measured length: 21.6 mm
